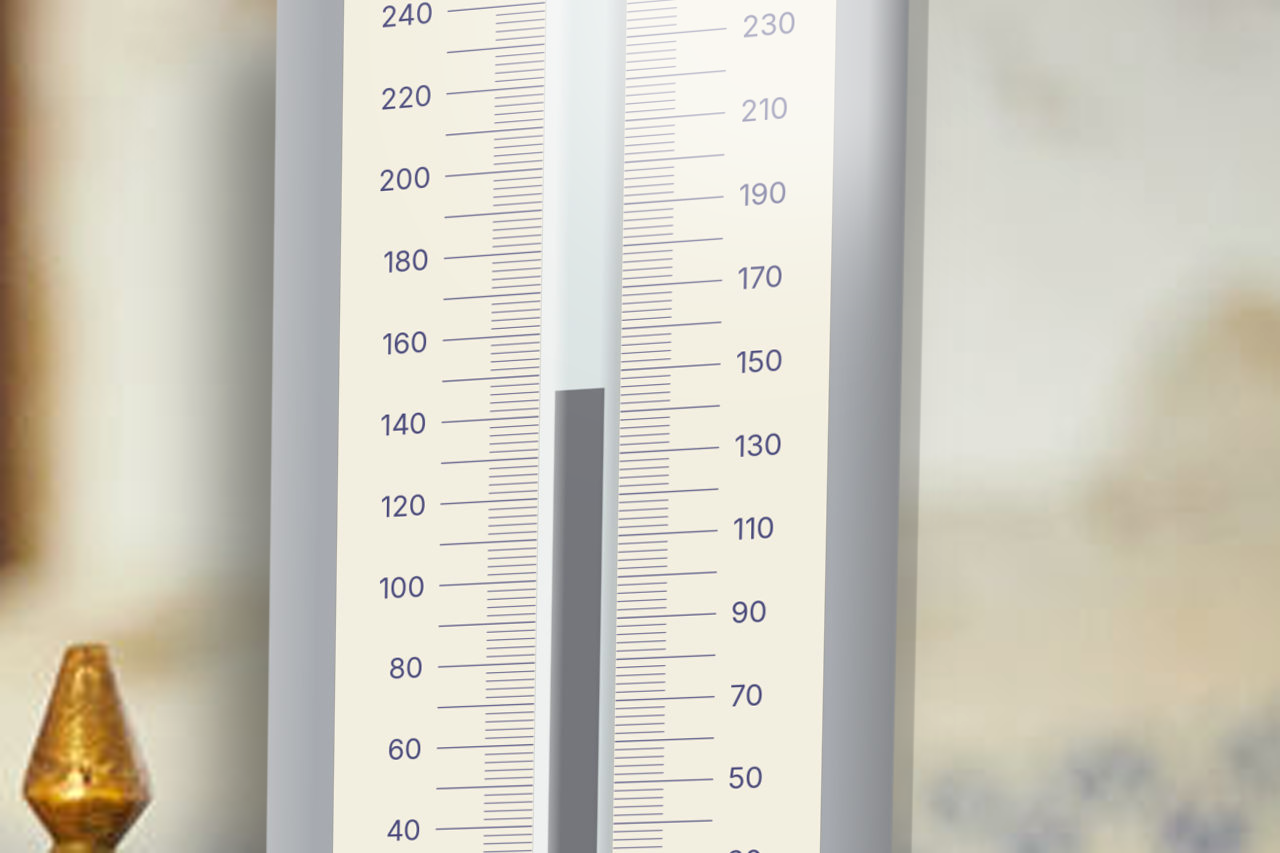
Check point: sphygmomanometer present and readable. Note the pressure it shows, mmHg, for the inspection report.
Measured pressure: 146 mmHg
